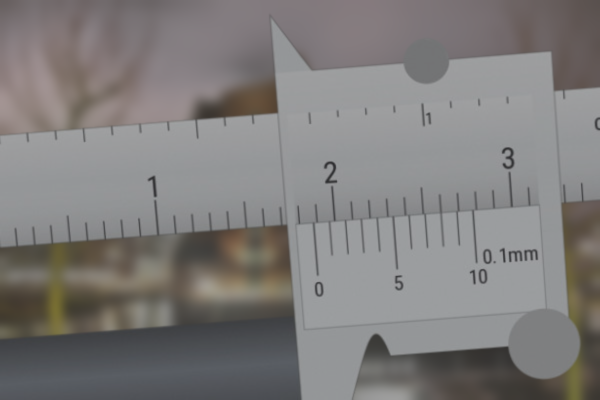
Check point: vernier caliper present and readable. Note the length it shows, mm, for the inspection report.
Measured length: 18.8 mm
